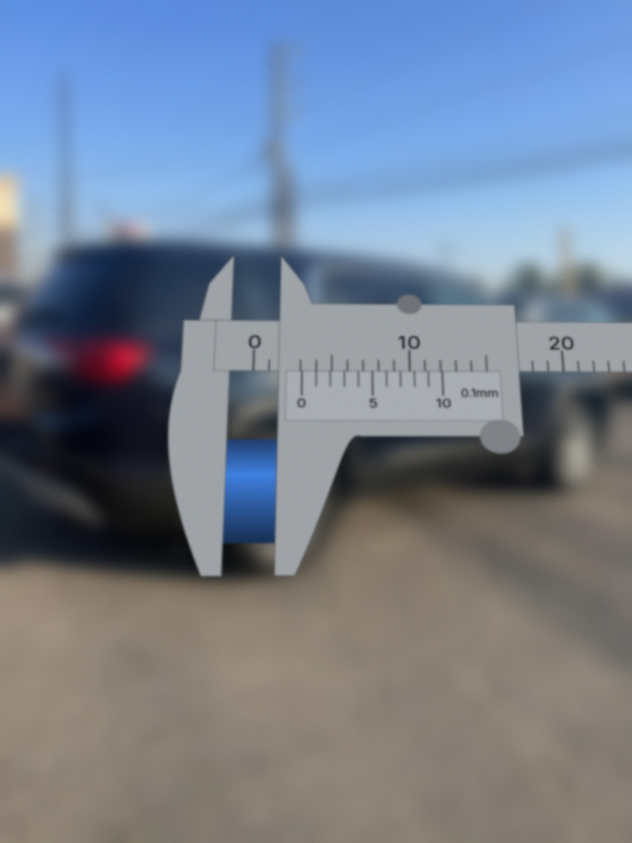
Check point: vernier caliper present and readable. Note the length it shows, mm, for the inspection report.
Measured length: 3.1 mm
